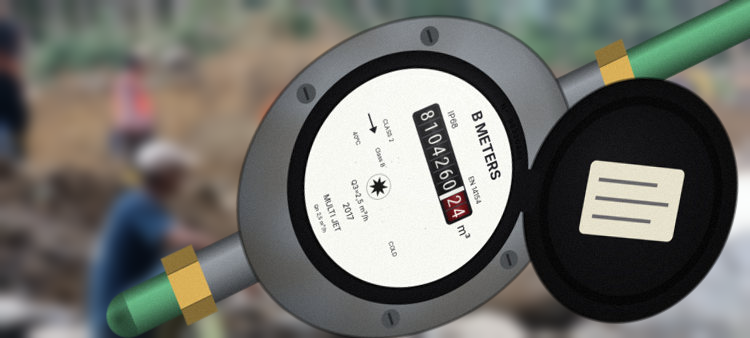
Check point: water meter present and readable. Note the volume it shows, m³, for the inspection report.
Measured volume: 8104260.24 m³
